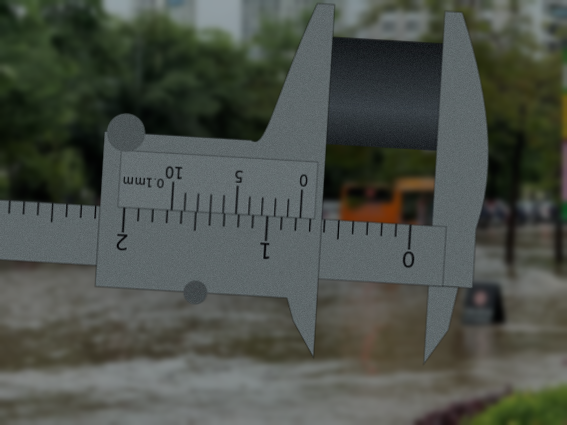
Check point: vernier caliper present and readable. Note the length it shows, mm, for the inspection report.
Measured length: 7.7 mm
